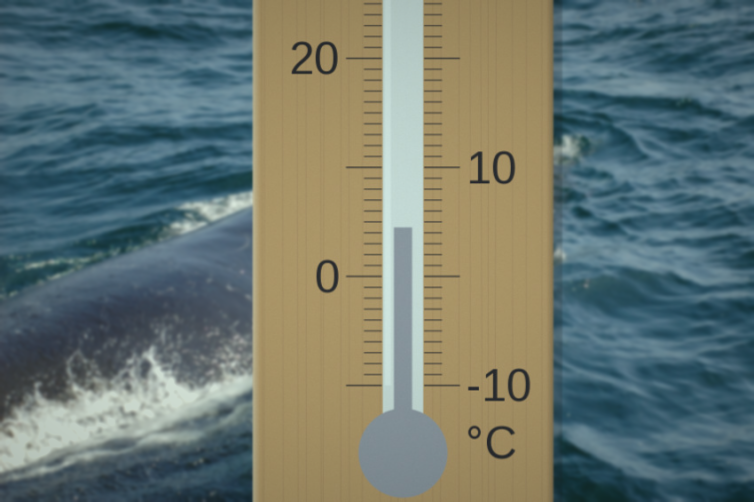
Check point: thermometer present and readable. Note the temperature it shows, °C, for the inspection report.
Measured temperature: 4.5 °C
